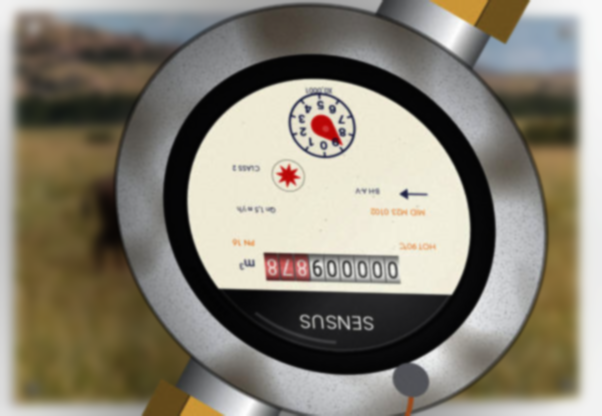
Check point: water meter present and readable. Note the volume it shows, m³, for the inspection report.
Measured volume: 9.8788 m³
